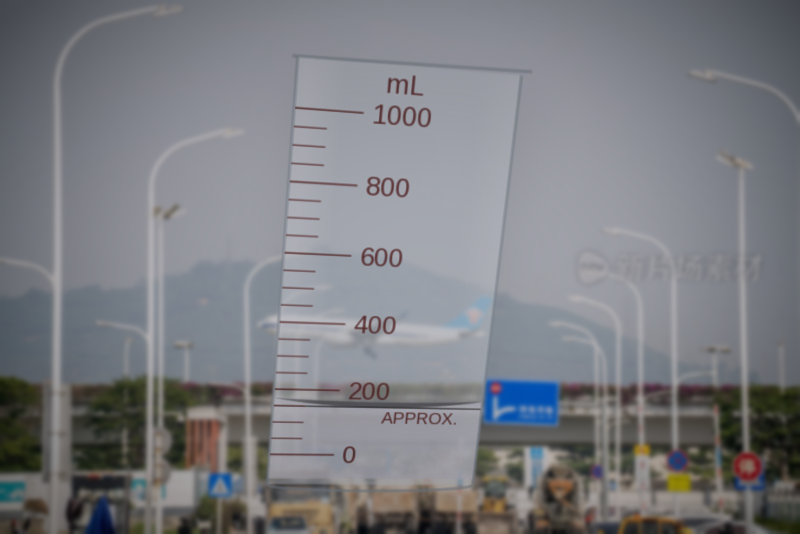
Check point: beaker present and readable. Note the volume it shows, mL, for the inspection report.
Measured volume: 150 mL
